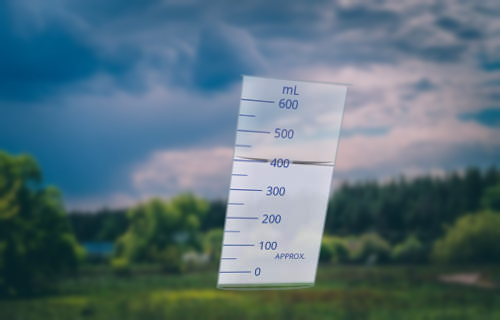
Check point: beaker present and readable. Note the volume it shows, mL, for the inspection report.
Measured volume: 400 mL
